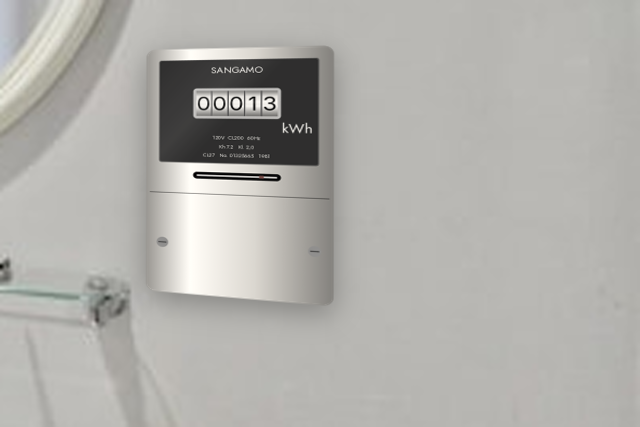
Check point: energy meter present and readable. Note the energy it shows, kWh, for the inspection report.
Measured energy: 13 kWh
